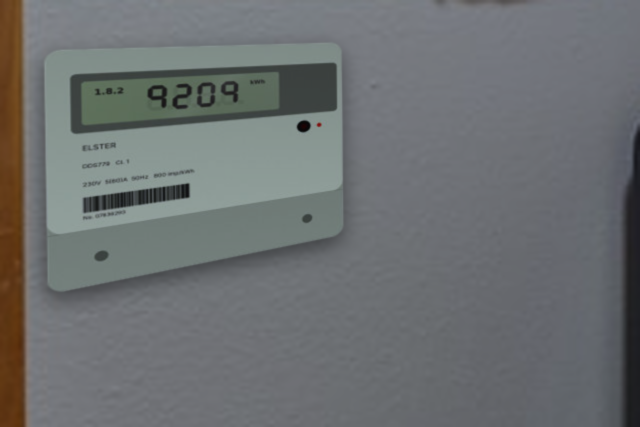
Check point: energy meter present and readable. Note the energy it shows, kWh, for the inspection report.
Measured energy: 9209 kWh
